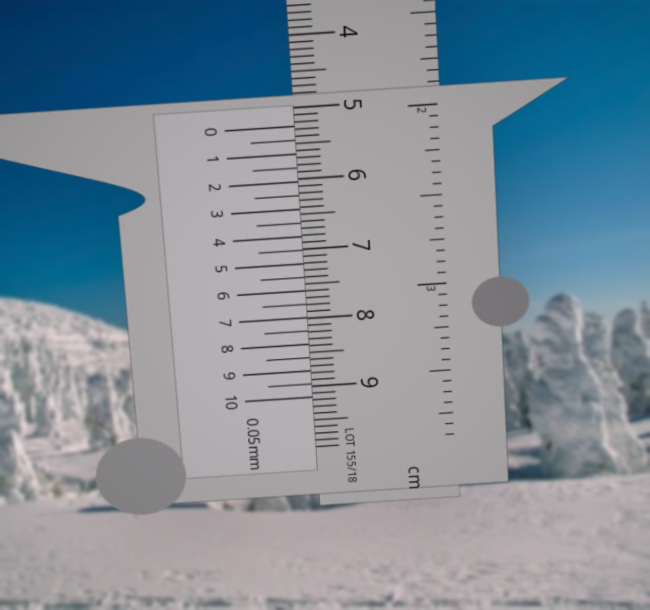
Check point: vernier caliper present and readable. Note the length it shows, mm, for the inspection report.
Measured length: 52.6 mm
